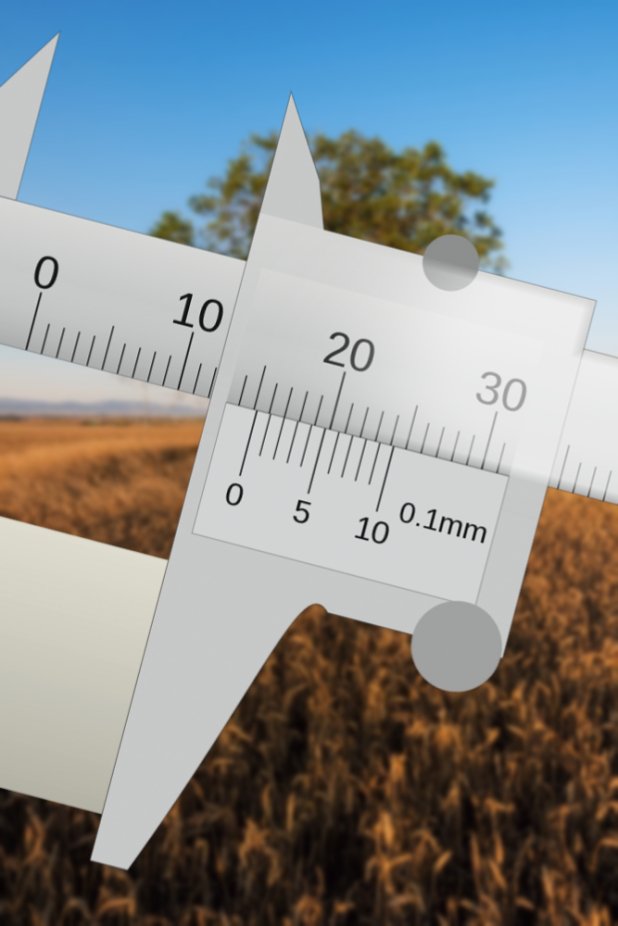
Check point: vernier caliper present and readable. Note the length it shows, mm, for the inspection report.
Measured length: 15.2 mm
